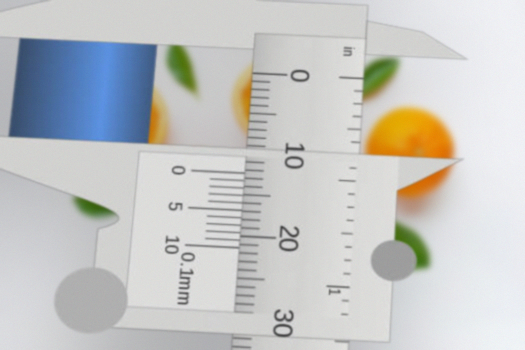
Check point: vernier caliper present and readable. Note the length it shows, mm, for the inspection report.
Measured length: 12.4 mm
